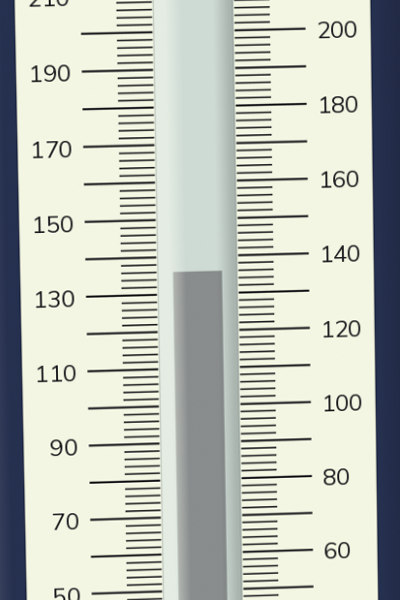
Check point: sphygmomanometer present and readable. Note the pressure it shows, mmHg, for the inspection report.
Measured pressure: 136 mmHg
